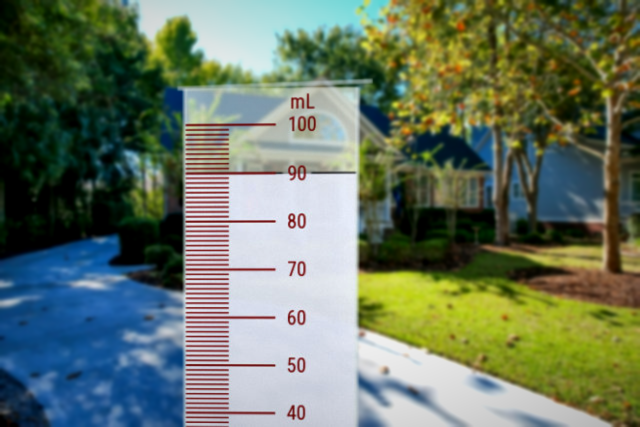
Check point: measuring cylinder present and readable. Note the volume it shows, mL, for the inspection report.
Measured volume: 90 mL
